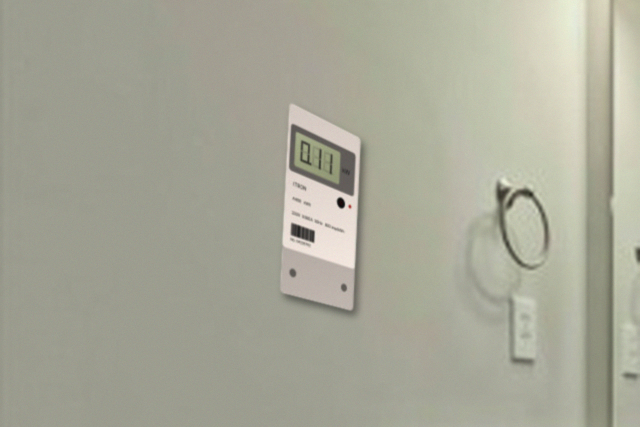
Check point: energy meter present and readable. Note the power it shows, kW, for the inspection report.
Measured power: 0.11 kW
